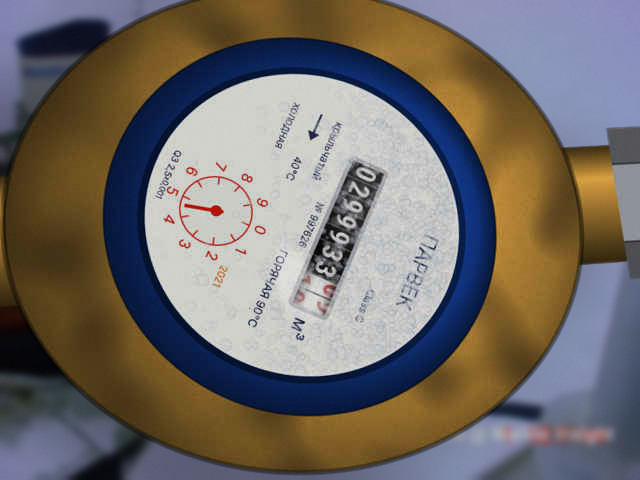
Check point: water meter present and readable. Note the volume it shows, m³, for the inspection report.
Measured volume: 299933.094 m³
